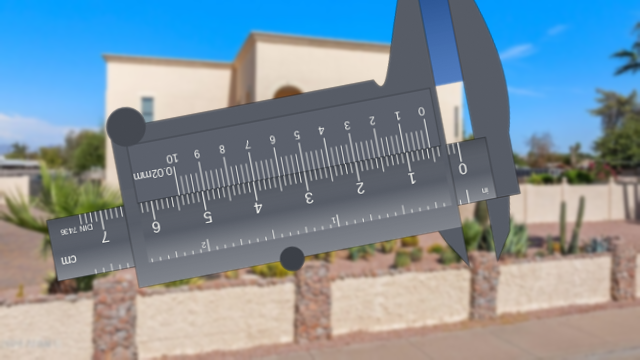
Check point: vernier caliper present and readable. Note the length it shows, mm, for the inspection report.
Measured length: 5.5 mm
